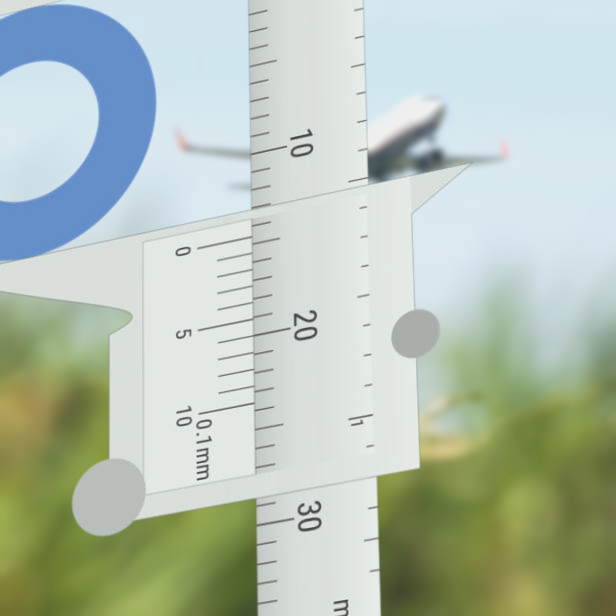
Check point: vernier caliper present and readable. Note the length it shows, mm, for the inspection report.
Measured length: 14.6 mm
